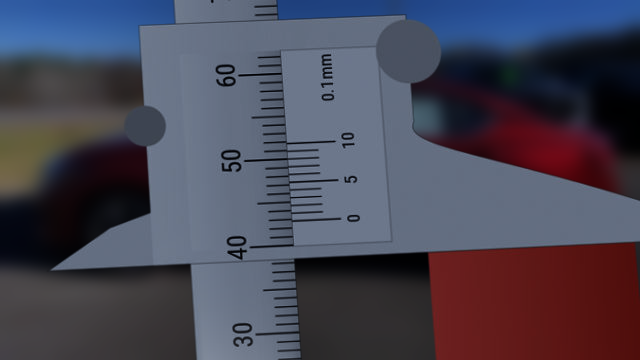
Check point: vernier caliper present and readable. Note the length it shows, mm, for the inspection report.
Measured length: 42.8 mm
